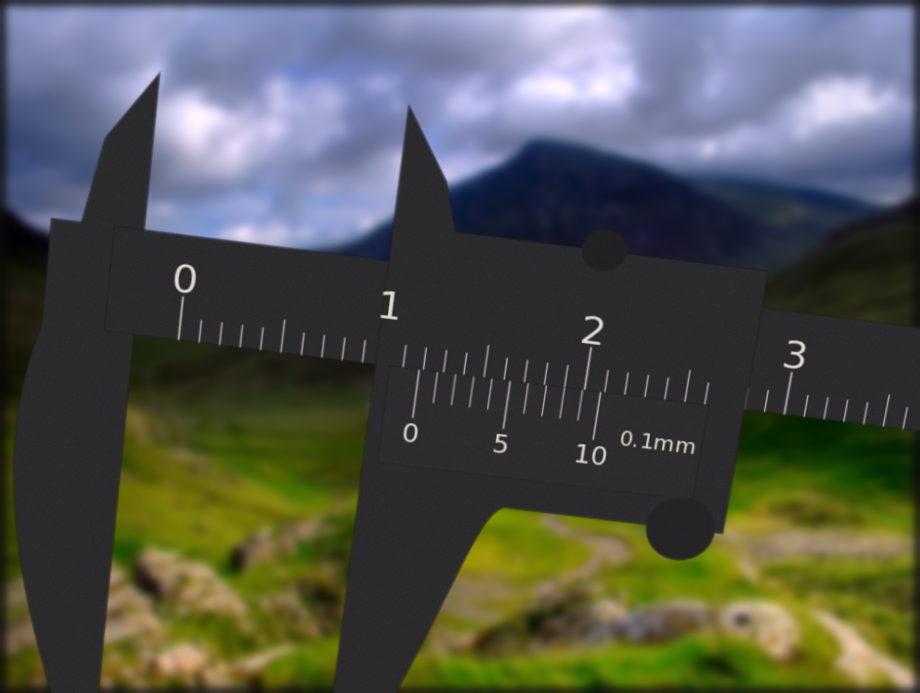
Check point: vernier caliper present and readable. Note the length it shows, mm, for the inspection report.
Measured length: 11.8 mm
